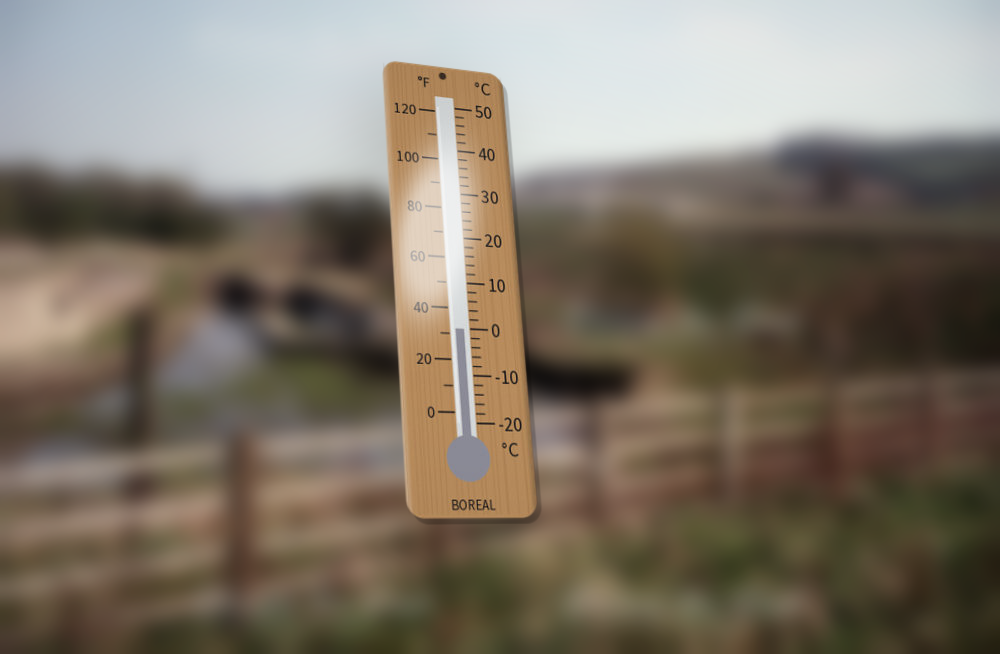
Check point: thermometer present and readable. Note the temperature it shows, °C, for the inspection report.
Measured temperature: 0 °C
